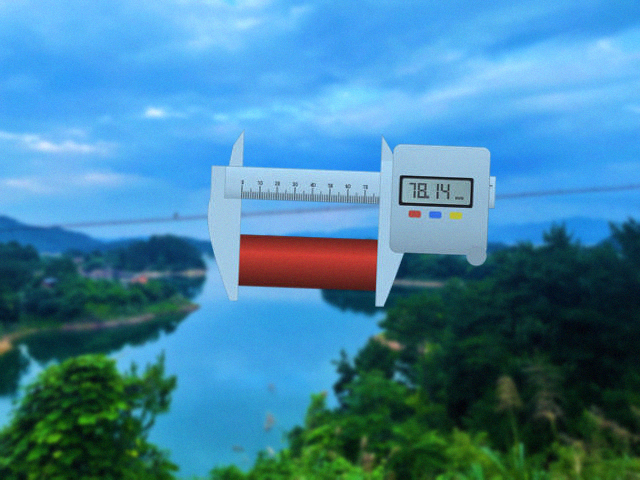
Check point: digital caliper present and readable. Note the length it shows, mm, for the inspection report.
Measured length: 78.14 mm
